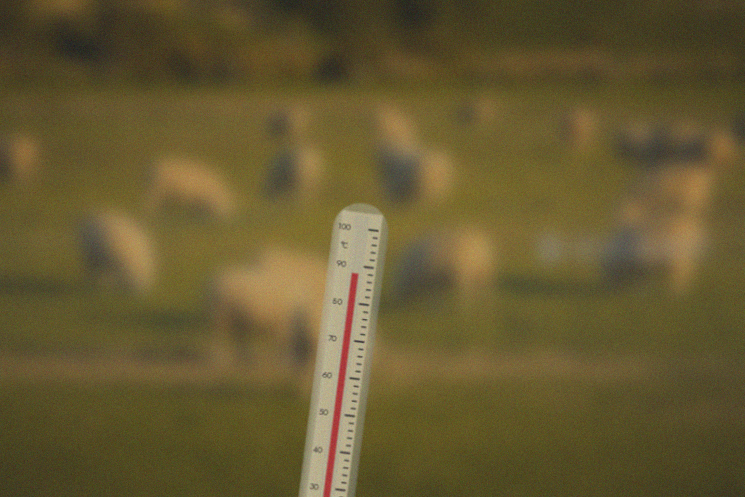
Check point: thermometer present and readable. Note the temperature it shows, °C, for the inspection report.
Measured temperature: 88 °C
